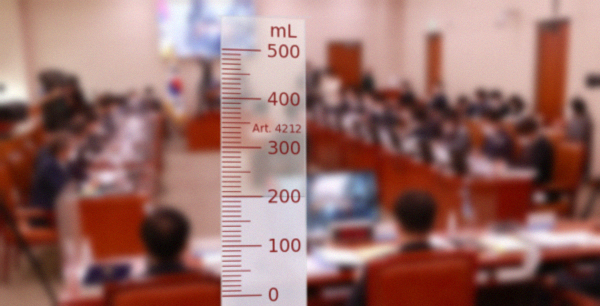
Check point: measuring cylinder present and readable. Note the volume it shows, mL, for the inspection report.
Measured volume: 200 mL
